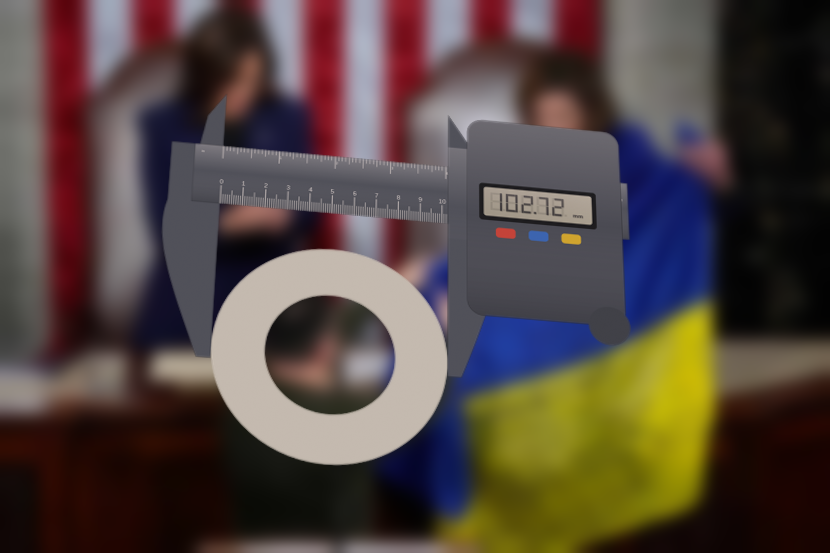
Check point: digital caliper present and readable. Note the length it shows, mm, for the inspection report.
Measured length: 102.72 mm
